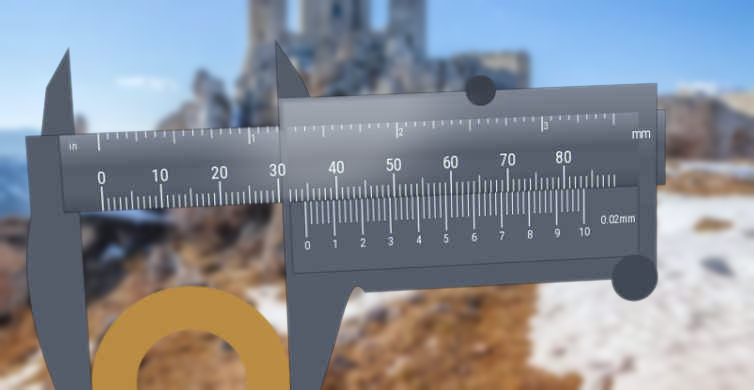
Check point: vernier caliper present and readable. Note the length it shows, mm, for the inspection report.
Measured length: 34.5 mm
